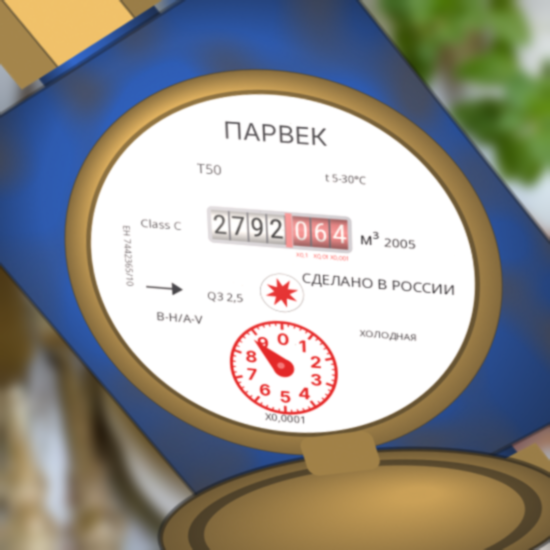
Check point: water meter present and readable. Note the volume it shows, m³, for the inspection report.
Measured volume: 2792.0648 m³
